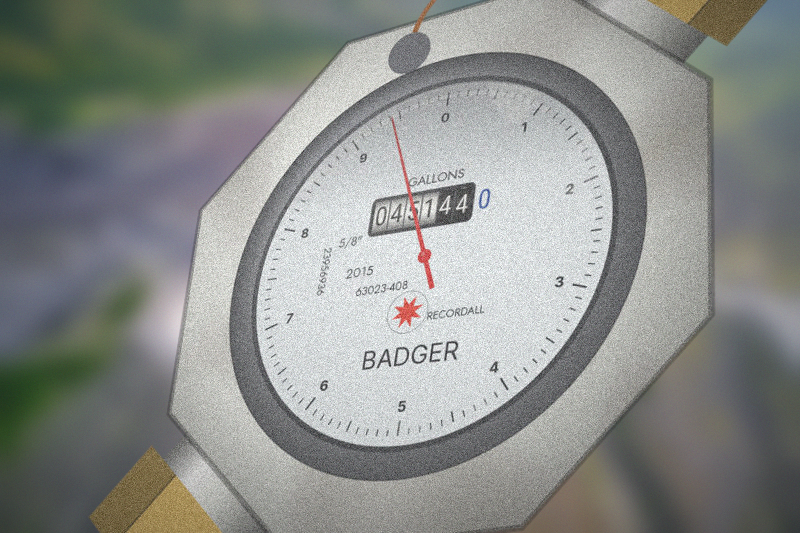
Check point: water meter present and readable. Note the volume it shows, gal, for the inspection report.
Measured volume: 451439.4 gal
